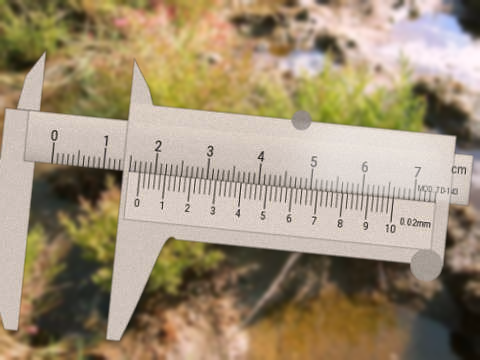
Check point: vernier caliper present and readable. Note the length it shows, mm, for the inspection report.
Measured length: 17.0 mm
